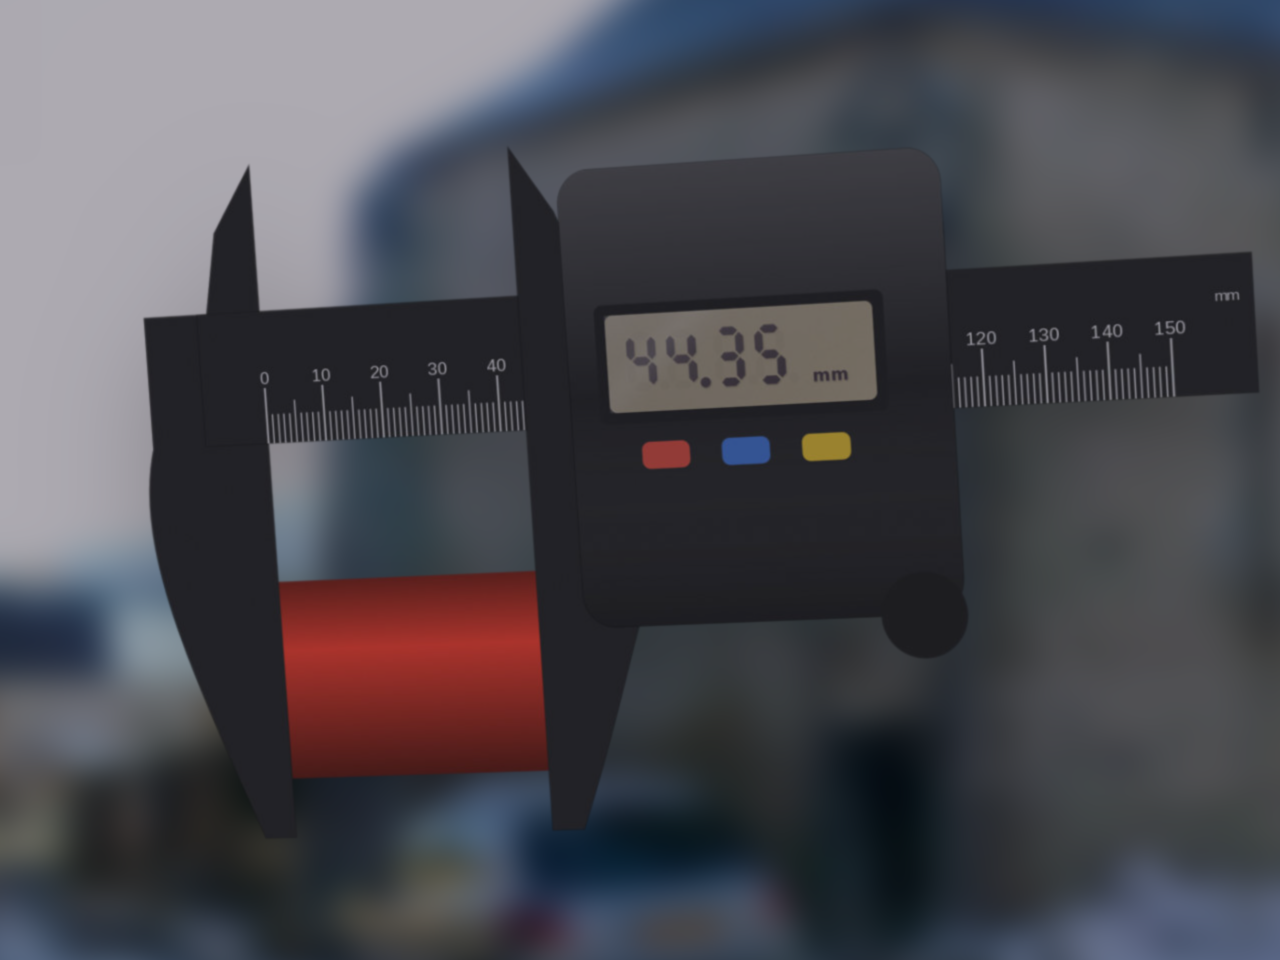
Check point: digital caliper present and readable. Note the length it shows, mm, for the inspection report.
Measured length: 44.35 mm
